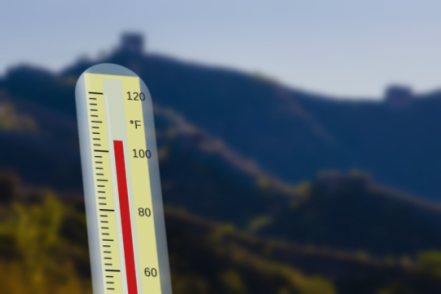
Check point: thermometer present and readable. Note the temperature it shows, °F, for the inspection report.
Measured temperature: 104 °F
